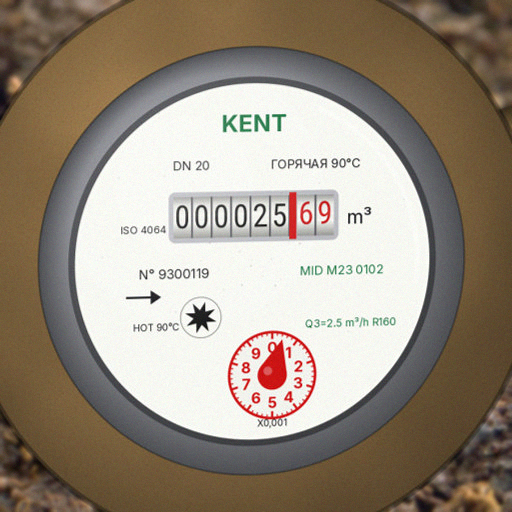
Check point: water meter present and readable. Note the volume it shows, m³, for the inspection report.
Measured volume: 25.690 m³
